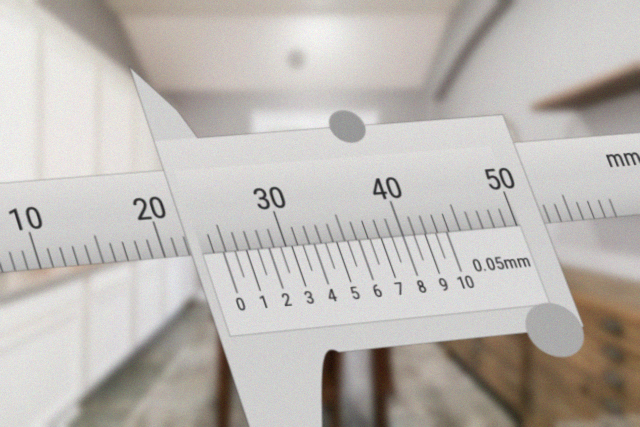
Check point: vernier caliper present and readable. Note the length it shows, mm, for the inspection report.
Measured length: 24.8 mm
